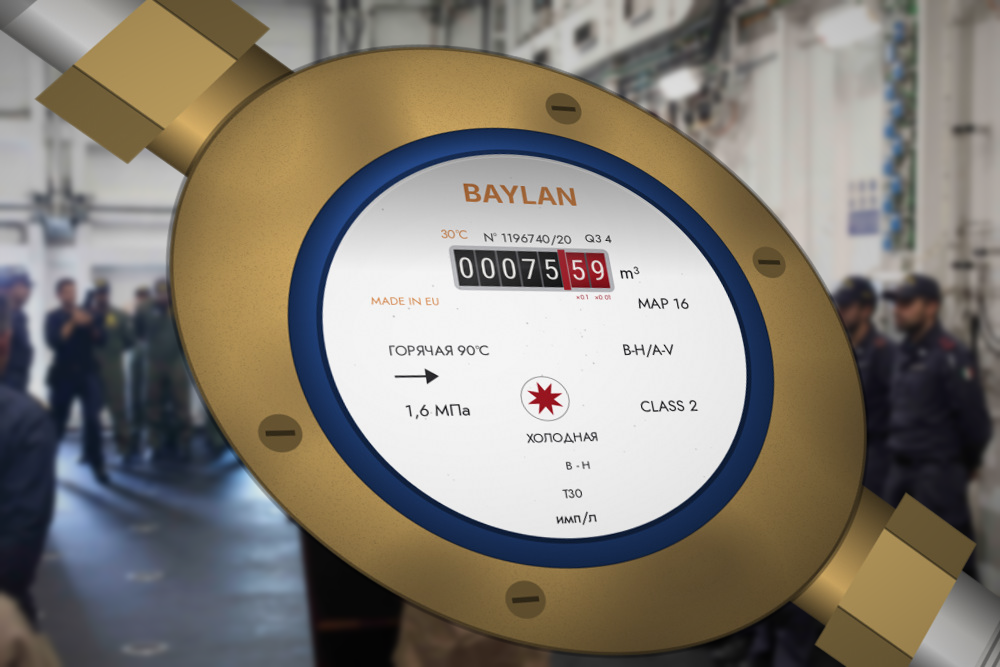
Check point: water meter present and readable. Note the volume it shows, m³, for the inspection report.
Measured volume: 75.59 m³
